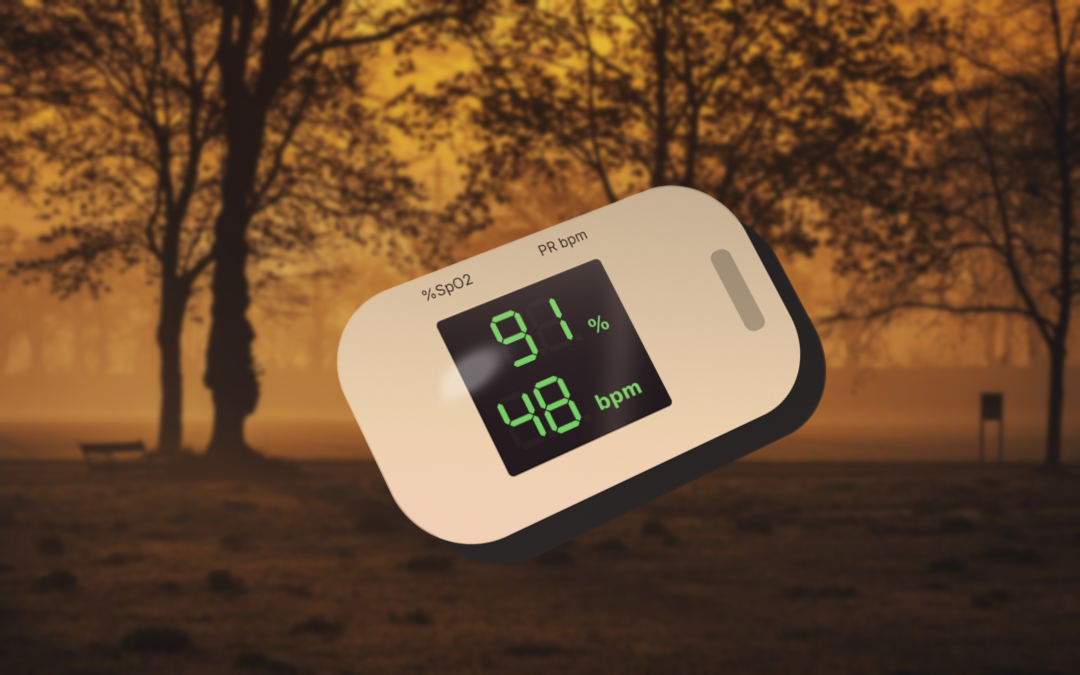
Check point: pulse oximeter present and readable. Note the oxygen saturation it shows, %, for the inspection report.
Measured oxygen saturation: 91 %
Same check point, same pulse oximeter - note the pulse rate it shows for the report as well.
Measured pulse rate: 48 bpm
